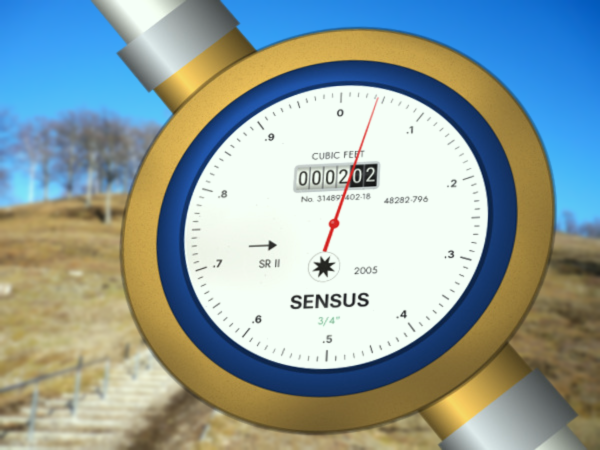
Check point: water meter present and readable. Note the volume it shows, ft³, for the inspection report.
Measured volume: 202.04 ft³
